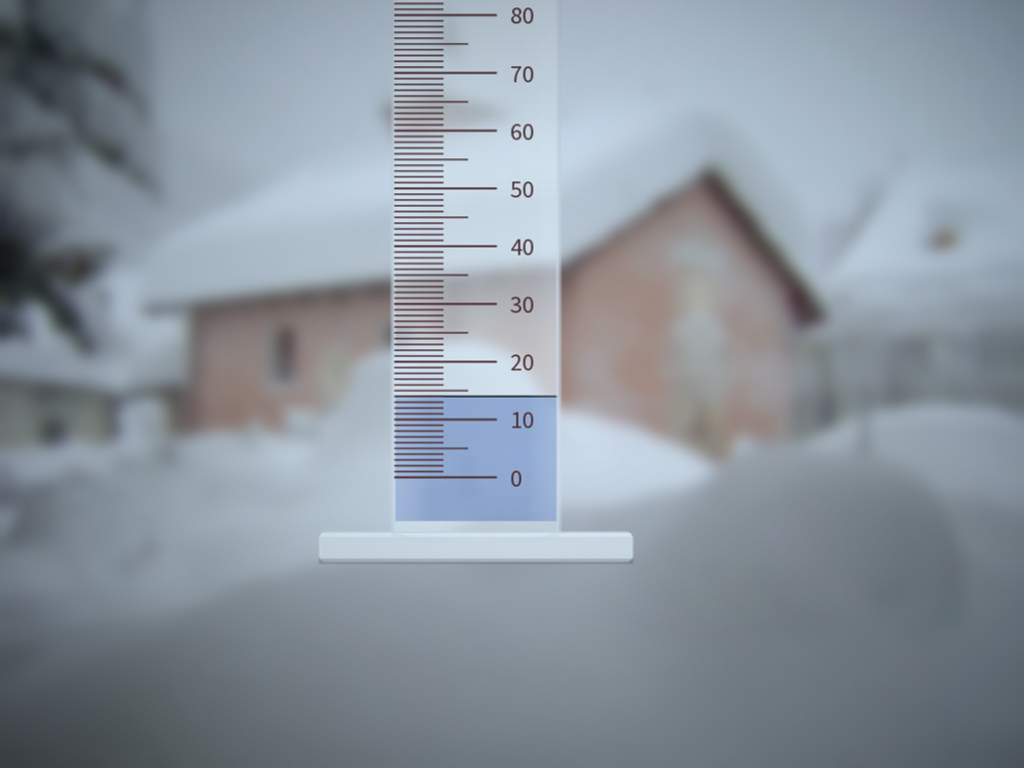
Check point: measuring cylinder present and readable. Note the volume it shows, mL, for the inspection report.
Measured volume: 14 mL
